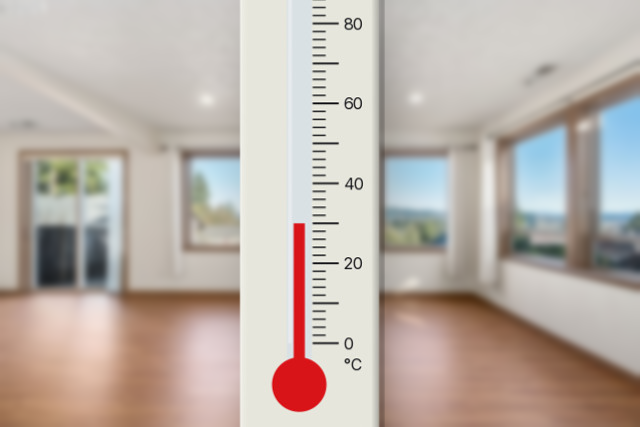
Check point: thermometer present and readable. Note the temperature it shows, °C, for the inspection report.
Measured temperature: 30 °C
